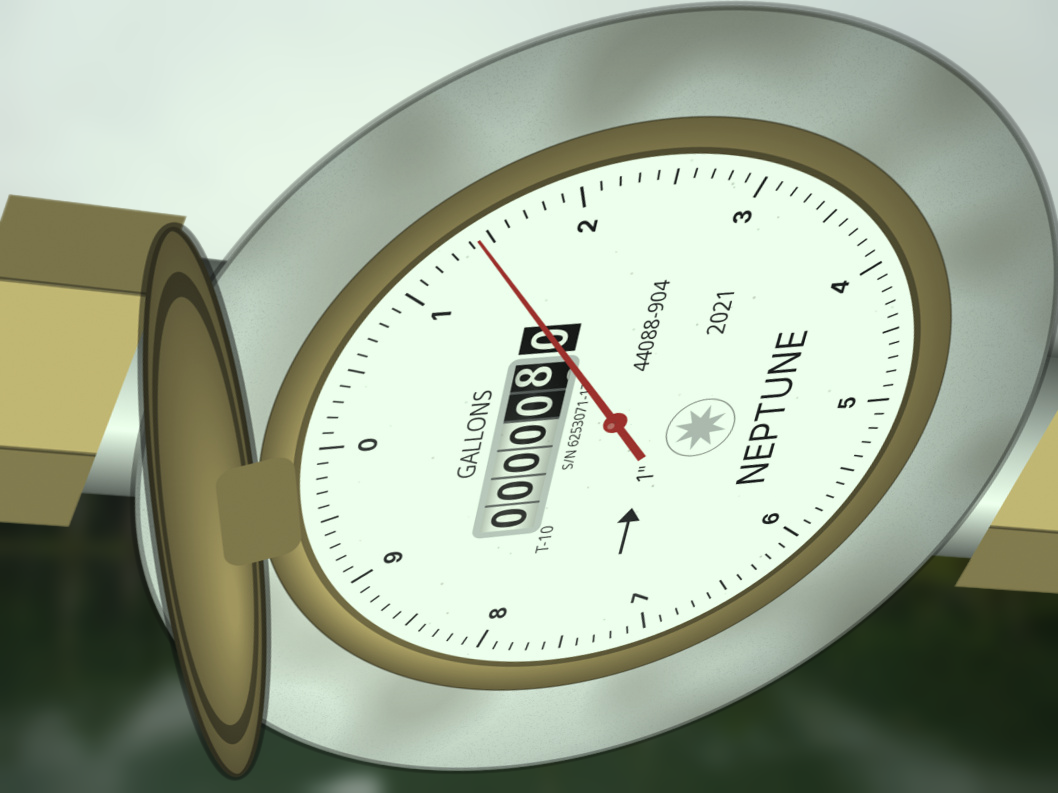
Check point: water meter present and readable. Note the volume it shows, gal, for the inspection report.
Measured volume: 81.4 gal
